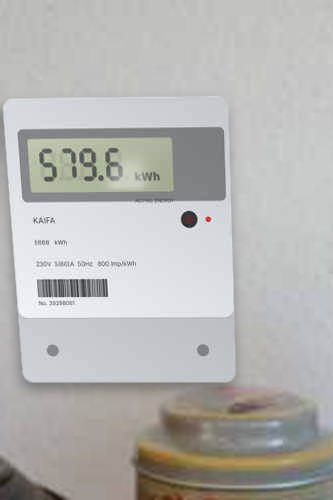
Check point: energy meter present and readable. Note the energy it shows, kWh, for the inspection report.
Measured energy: 579.6 kWh
